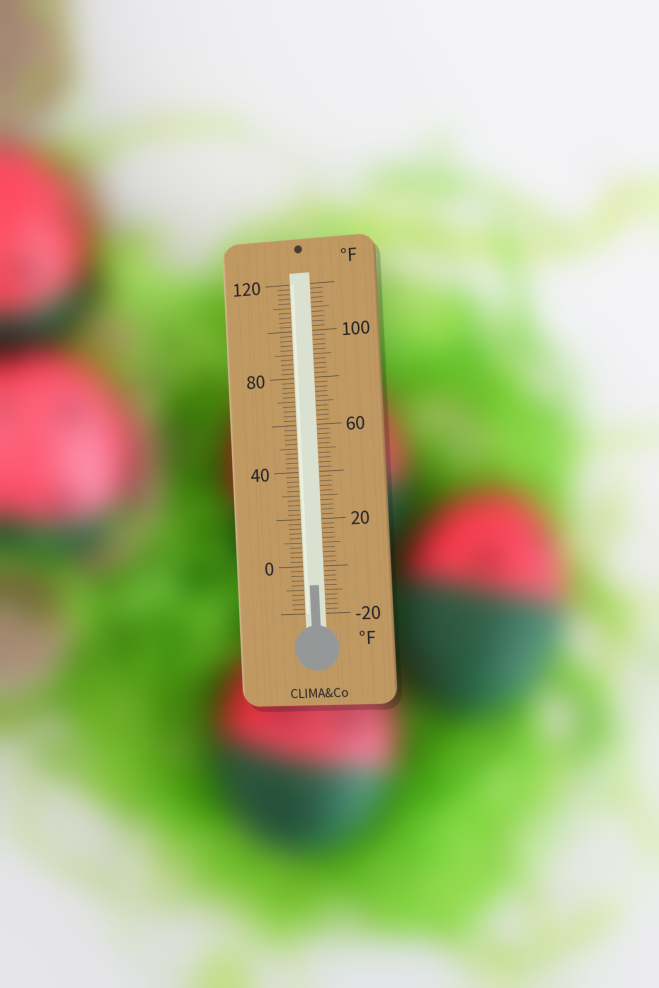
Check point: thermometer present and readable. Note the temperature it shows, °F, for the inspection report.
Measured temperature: -8 °F
